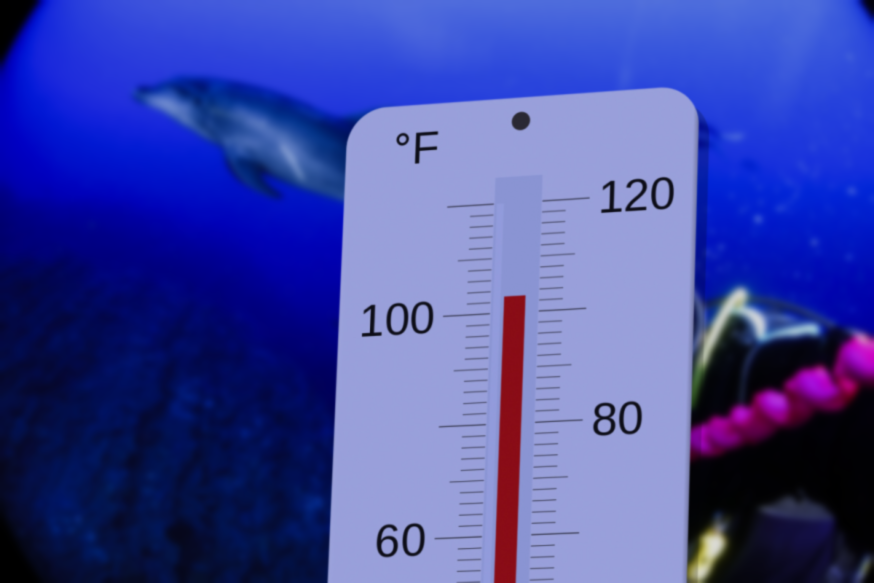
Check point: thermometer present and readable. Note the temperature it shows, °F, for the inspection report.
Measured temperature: 103 °F
